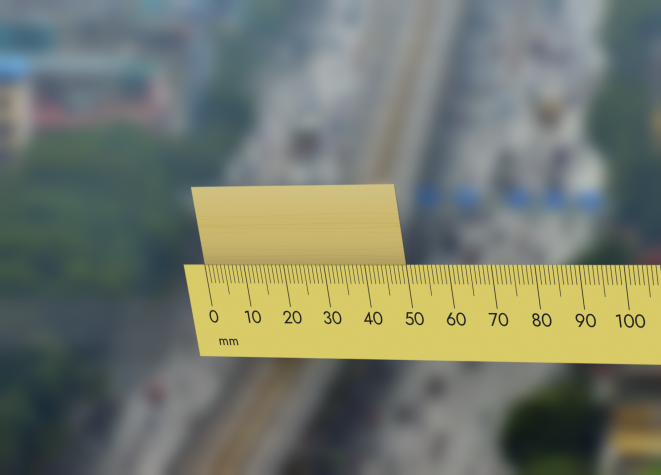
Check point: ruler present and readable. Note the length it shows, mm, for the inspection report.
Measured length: 50 mm
